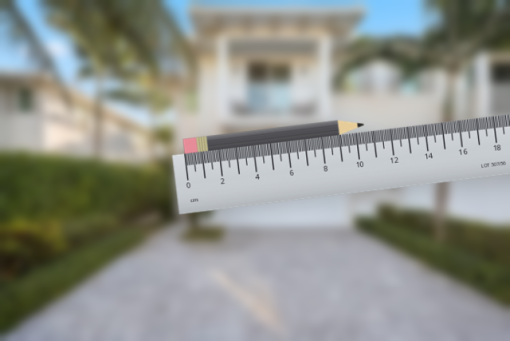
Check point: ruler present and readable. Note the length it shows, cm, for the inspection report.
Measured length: 10.5 cm
